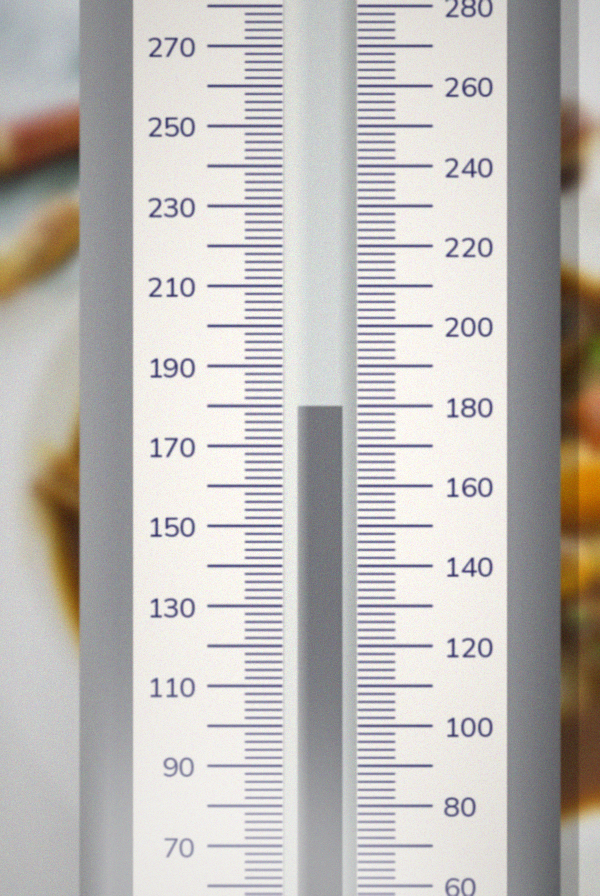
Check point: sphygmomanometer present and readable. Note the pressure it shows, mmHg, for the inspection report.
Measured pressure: 180 mmHg
